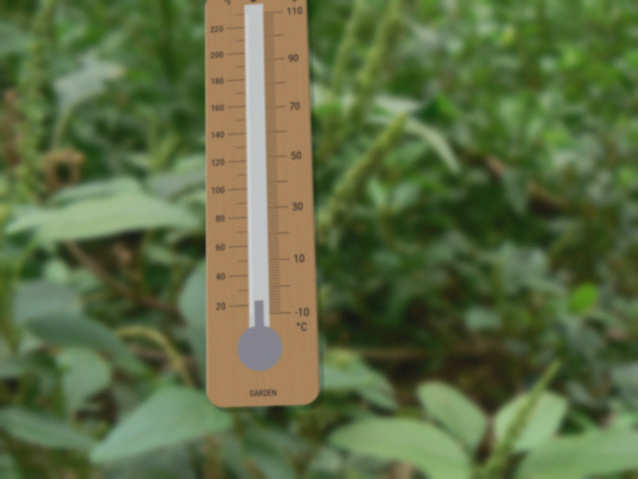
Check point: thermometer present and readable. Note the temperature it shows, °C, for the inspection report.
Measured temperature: -5 °C
